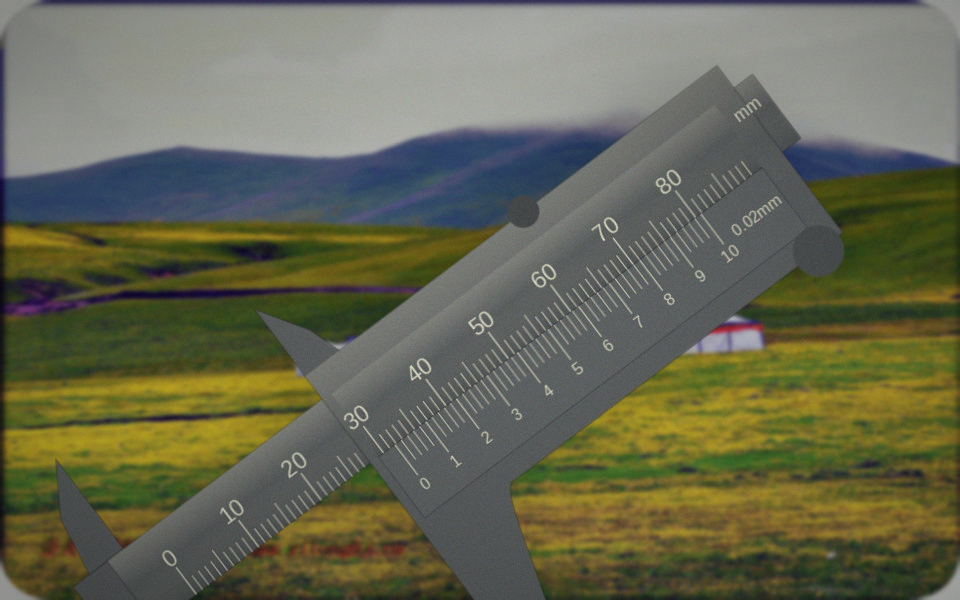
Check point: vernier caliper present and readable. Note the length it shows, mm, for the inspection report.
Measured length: 31.8 mm
